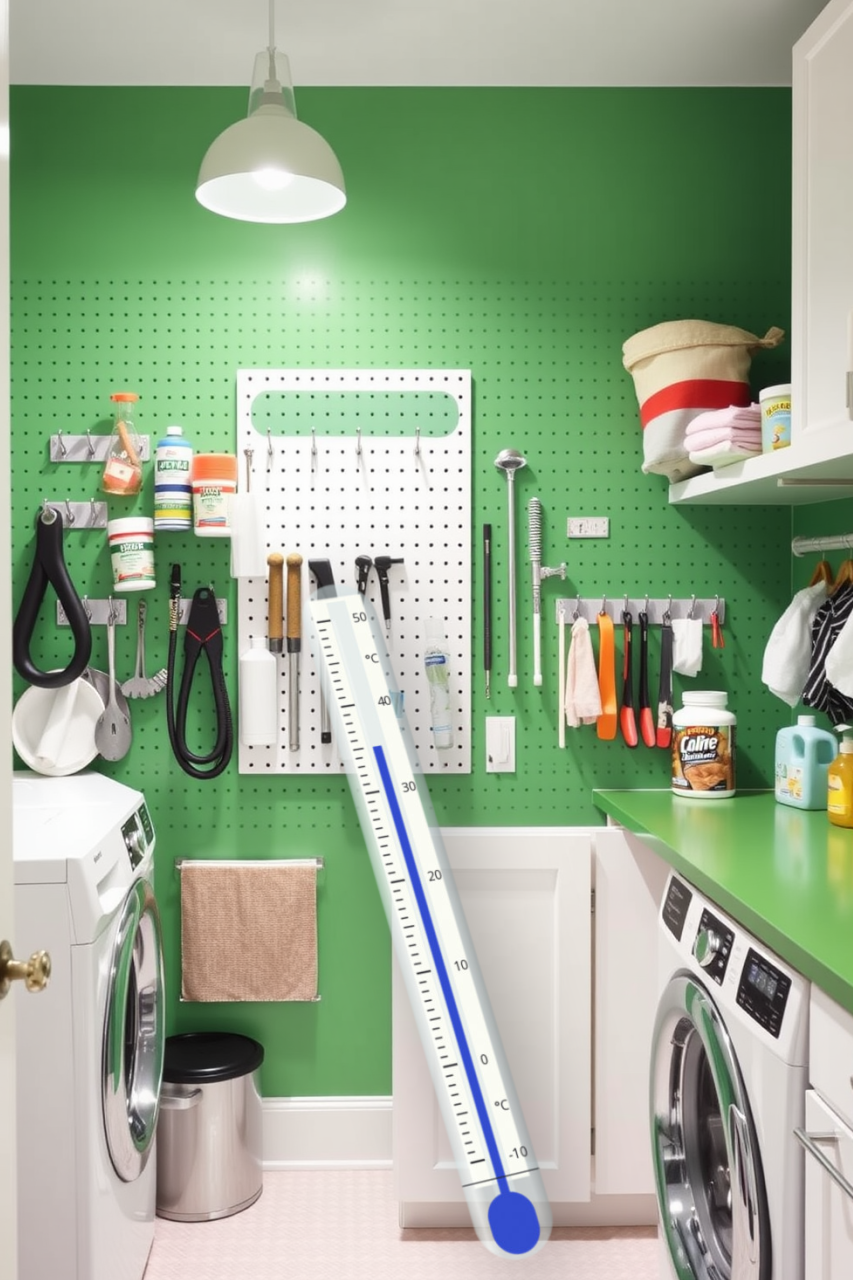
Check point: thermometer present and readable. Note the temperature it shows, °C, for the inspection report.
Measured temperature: 35 °C
